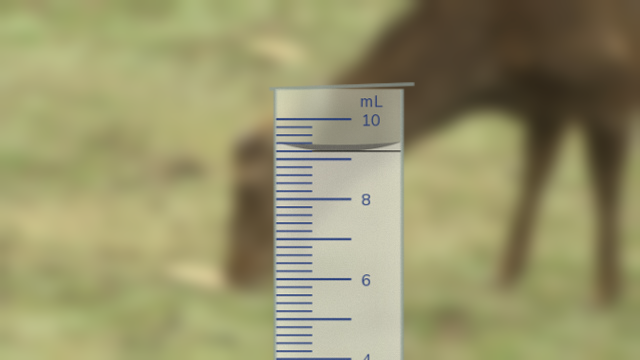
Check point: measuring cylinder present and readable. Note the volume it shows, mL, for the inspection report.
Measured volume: 9.2 mL
